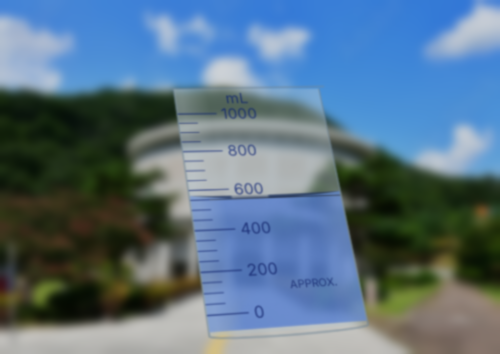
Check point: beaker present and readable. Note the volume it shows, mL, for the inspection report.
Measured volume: 550 mL
